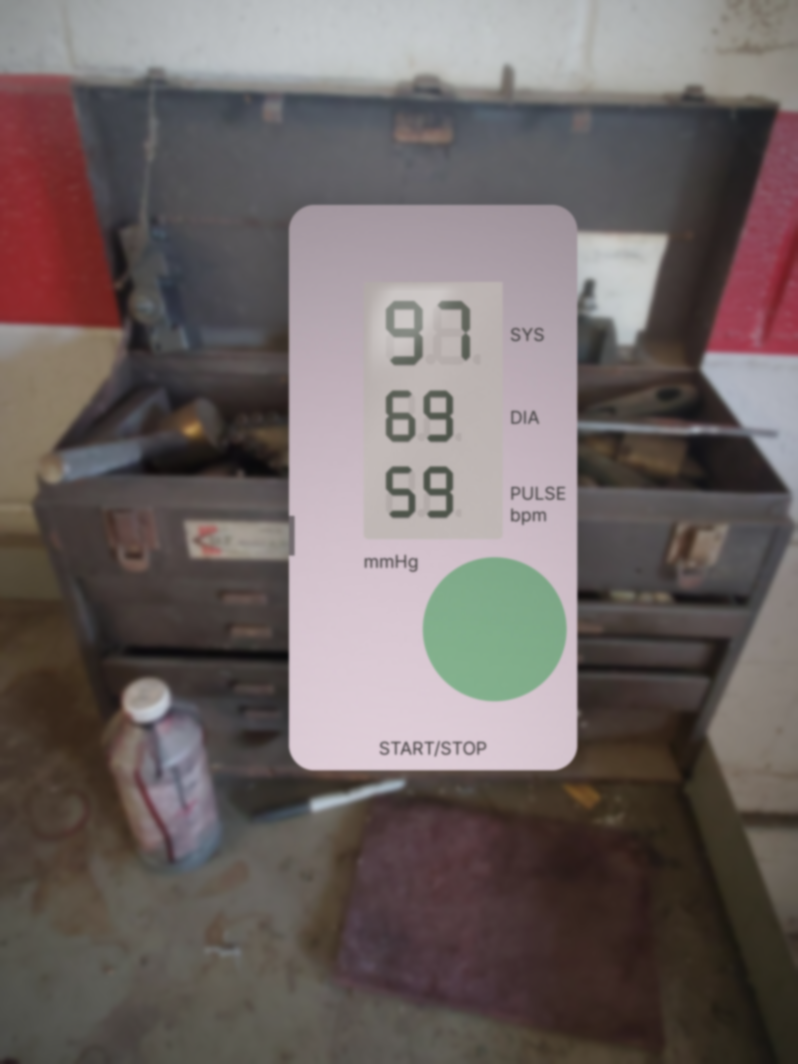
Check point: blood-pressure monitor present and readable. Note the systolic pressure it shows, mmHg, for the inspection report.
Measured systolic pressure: 97 mmHg
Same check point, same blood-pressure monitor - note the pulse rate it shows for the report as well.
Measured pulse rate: 59 bpm
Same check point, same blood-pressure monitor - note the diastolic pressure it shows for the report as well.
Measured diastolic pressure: 69 mmHg
